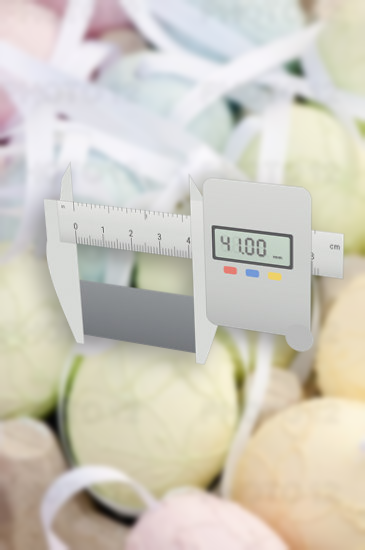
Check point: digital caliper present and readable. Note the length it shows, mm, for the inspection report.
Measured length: 41.00 mm
